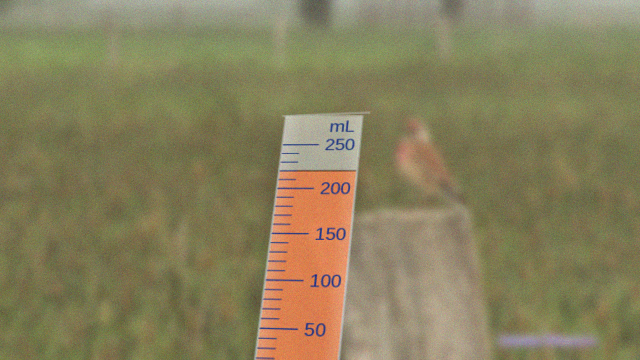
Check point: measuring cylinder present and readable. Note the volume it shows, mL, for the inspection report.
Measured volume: 220 mL
